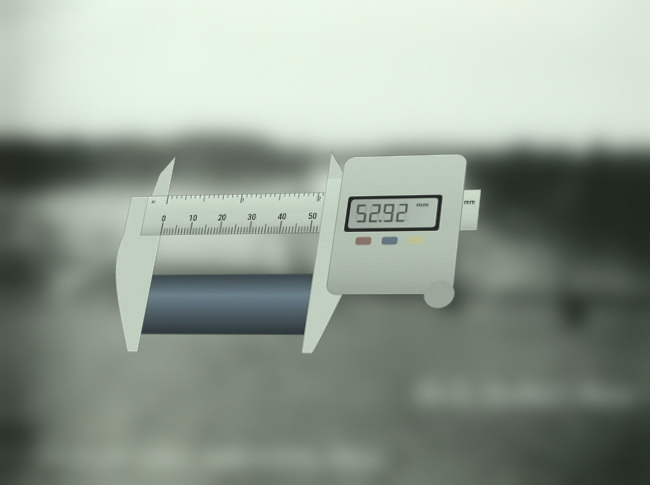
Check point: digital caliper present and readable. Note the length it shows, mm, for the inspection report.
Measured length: 52.92 mm
